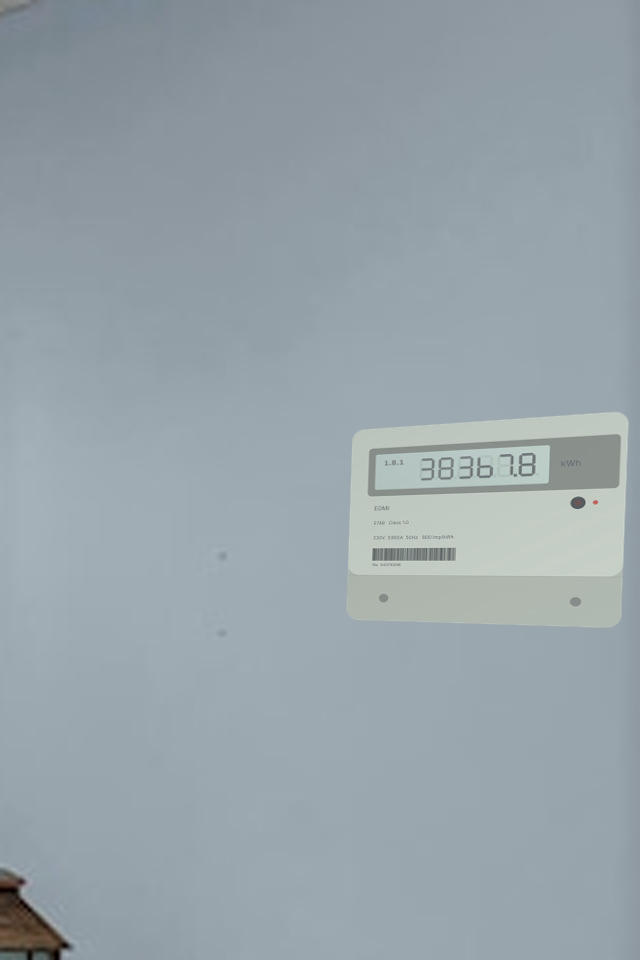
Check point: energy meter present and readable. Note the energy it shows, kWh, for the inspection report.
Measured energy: 38367.8 kWh
